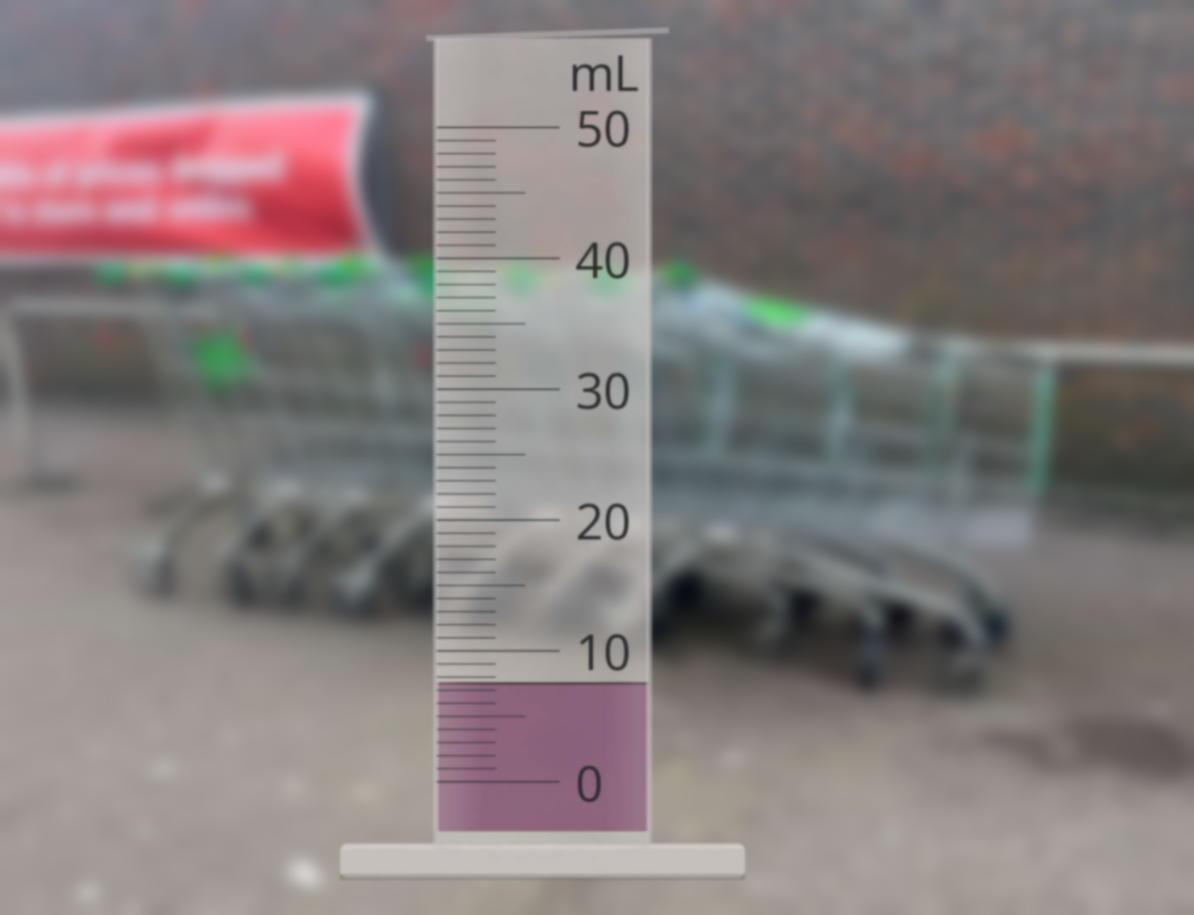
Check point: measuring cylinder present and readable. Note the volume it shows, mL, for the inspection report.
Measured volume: 7.5 mL
